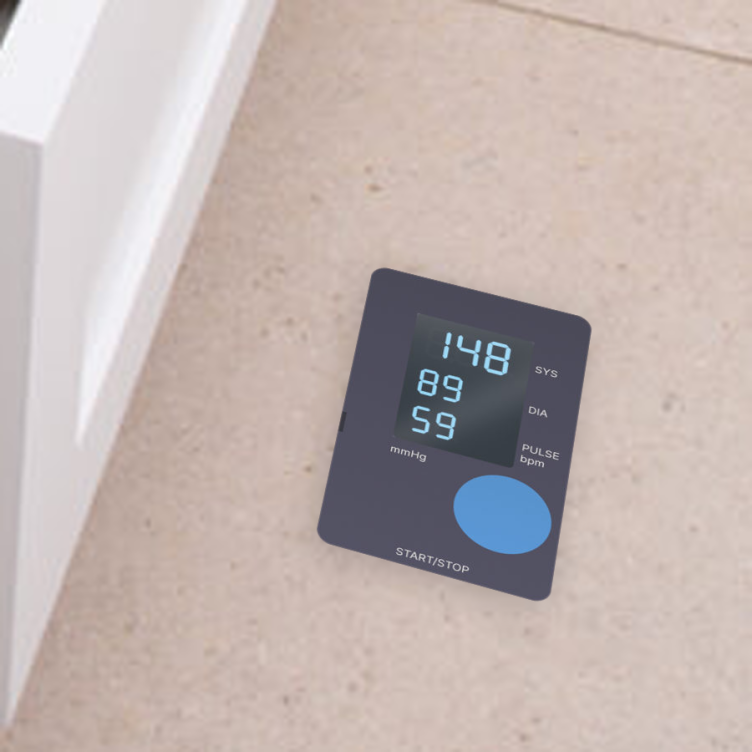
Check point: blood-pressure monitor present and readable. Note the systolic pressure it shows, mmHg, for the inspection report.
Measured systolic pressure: 148 mmHg
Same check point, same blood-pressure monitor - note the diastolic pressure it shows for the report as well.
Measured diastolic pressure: 89 mmHg
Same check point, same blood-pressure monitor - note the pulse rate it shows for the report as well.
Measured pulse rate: 59 bpm
